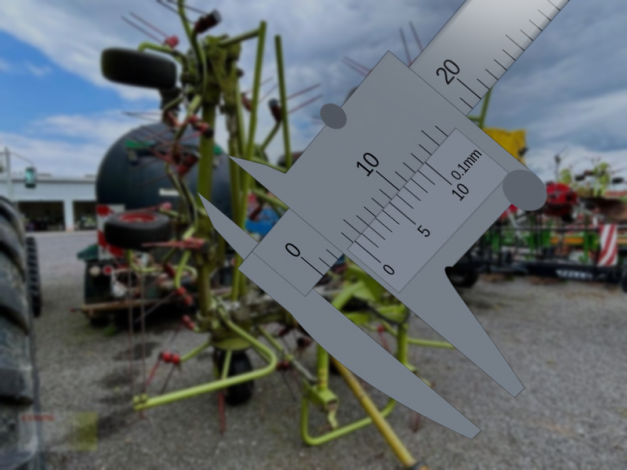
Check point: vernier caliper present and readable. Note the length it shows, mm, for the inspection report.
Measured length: 4.2 mm
